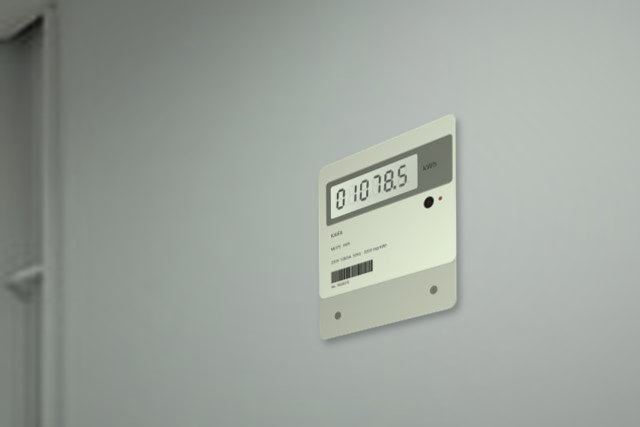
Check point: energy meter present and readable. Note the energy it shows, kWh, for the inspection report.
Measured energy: 1078.5 kWh
